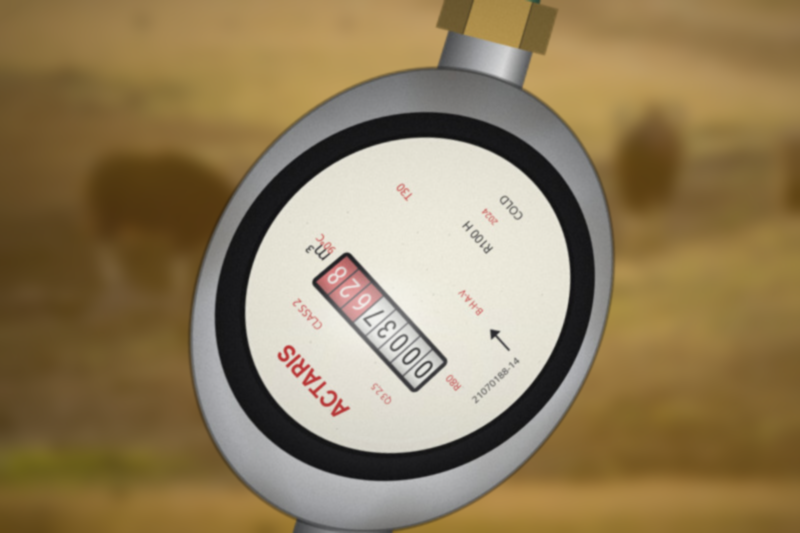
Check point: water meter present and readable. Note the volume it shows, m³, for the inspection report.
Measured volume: 37.628 m³
